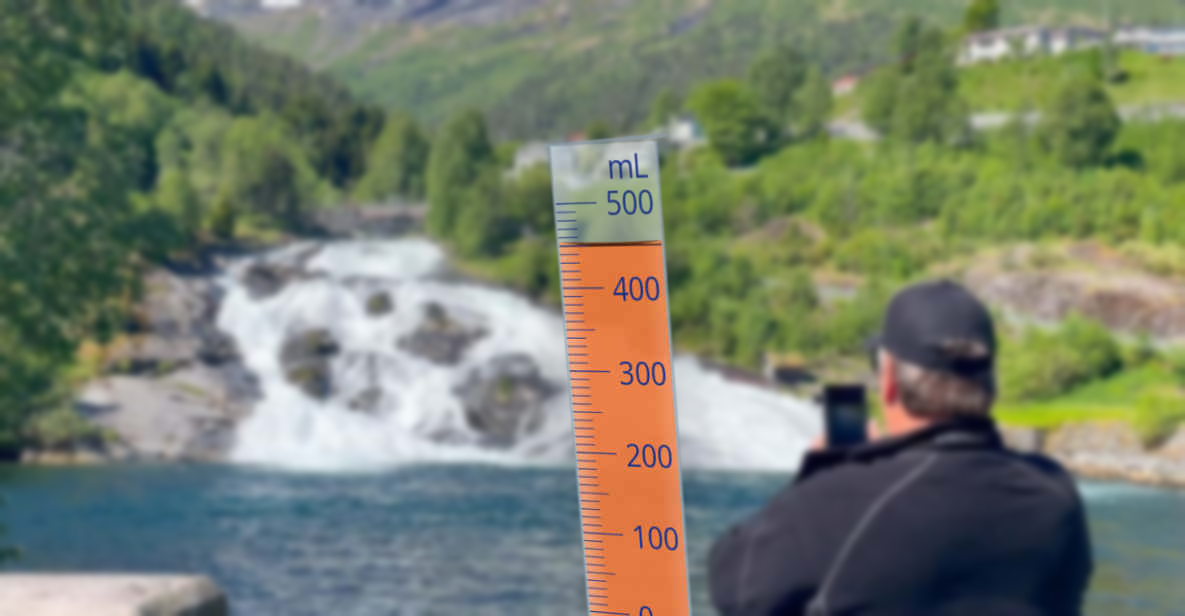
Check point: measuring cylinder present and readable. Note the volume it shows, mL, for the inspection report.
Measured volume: 450 mL
